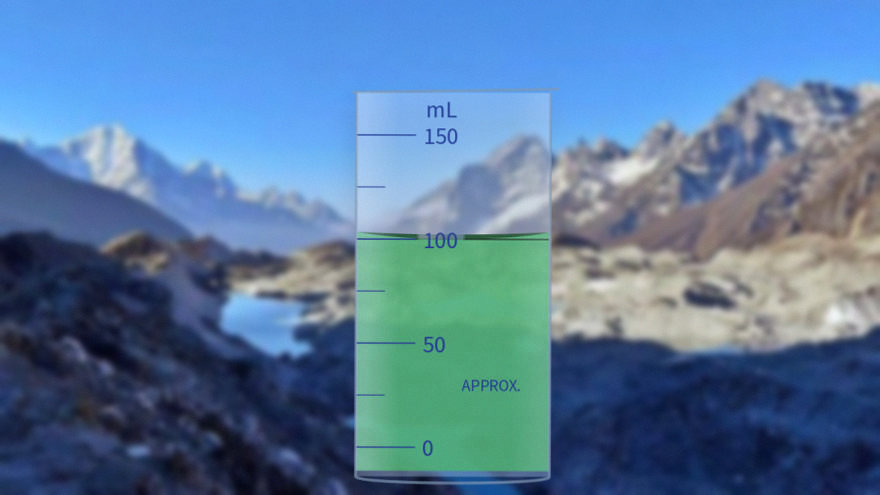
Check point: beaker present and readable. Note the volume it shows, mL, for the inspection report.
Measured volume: 100 mL
